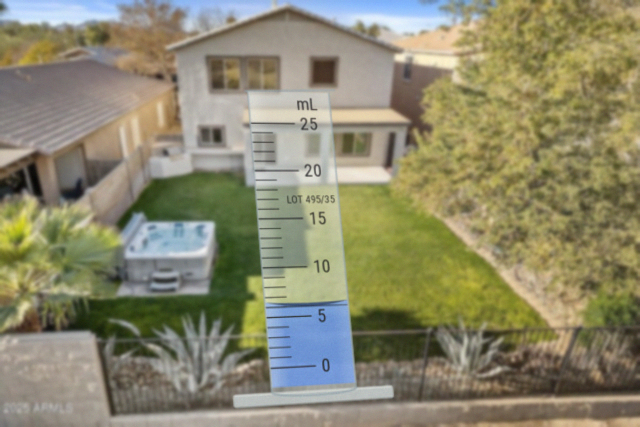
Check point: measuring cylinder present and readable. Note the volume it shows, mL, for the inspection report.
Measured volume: 6 mL
